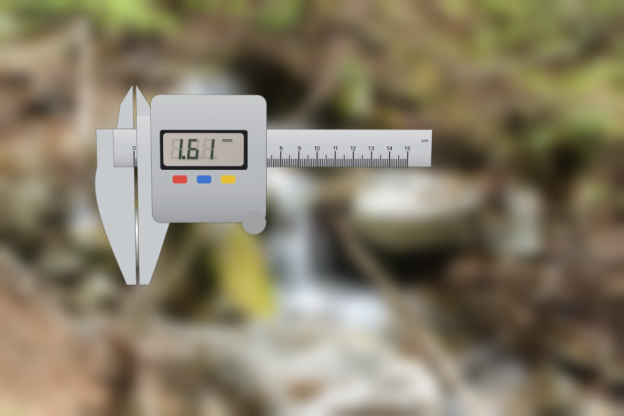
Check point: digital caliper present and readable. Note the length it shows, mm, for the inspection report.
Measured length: 1.61 mm
